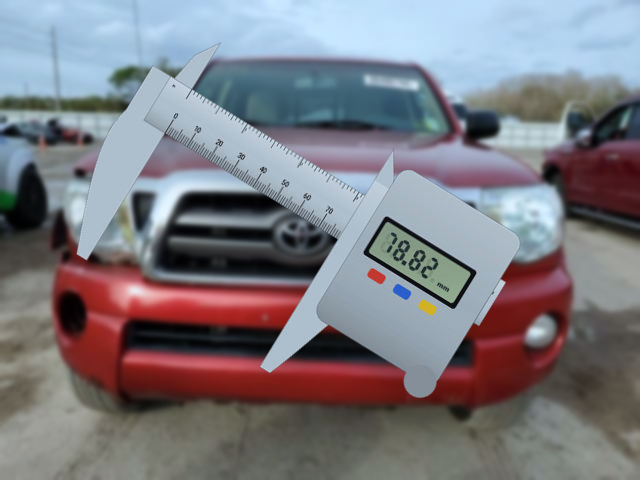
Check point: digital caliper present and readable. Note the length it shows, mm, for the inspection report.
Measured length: 78.82 mm
